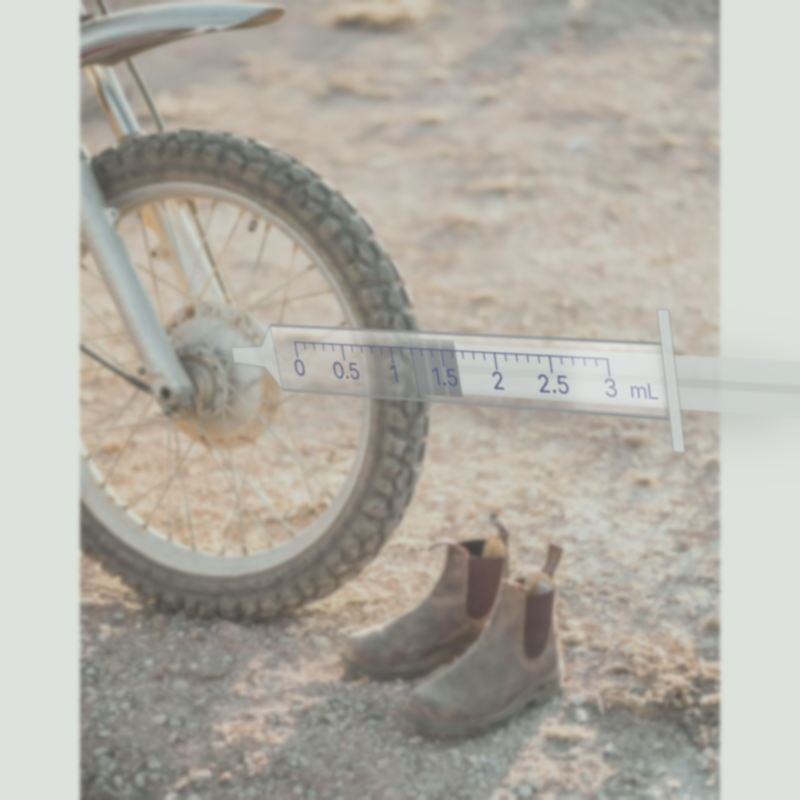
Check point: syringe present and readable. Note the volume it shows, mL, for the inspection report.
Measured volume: 1.2 mL
